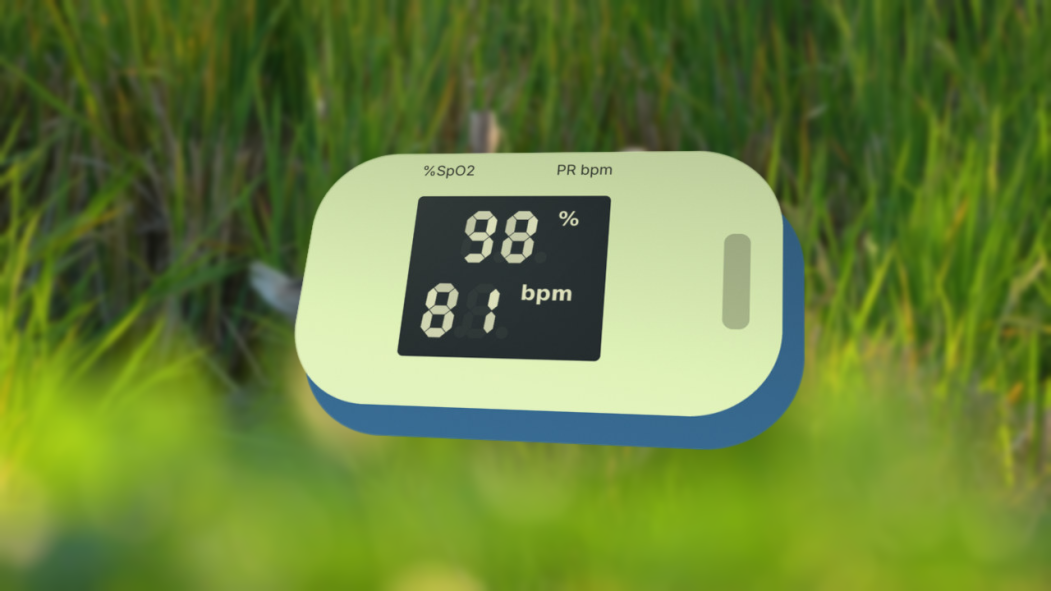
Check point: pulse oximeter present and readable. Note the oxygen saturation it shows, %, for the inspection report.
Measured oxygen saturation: 98 %
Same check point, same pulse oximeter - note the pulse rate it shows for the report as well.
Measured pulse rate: 81 bpm
